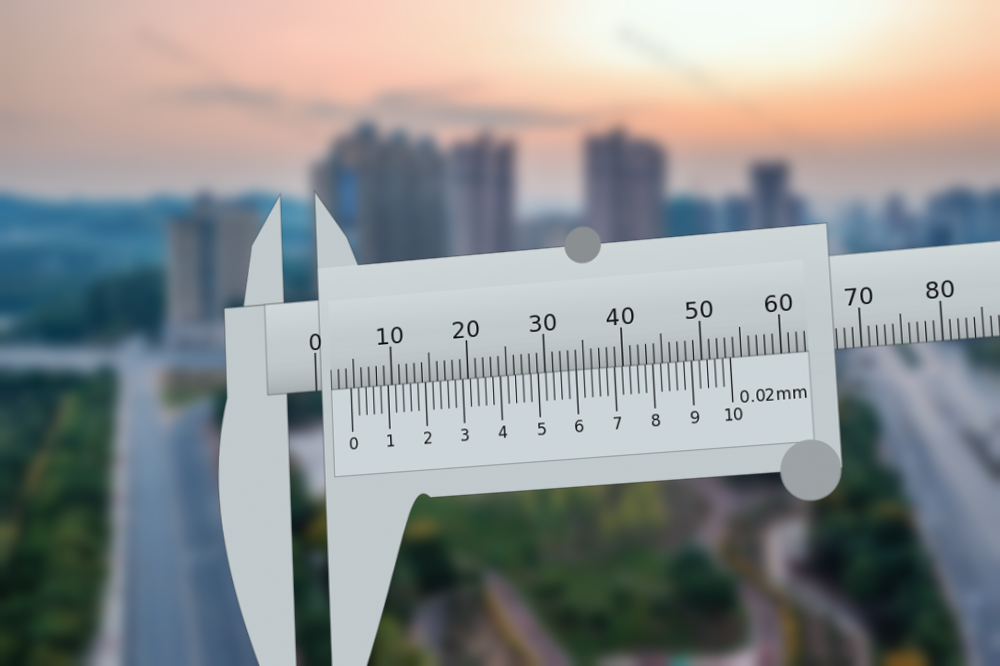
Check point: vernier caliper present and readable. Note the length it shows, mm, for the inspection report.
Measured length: 4.6 mm
